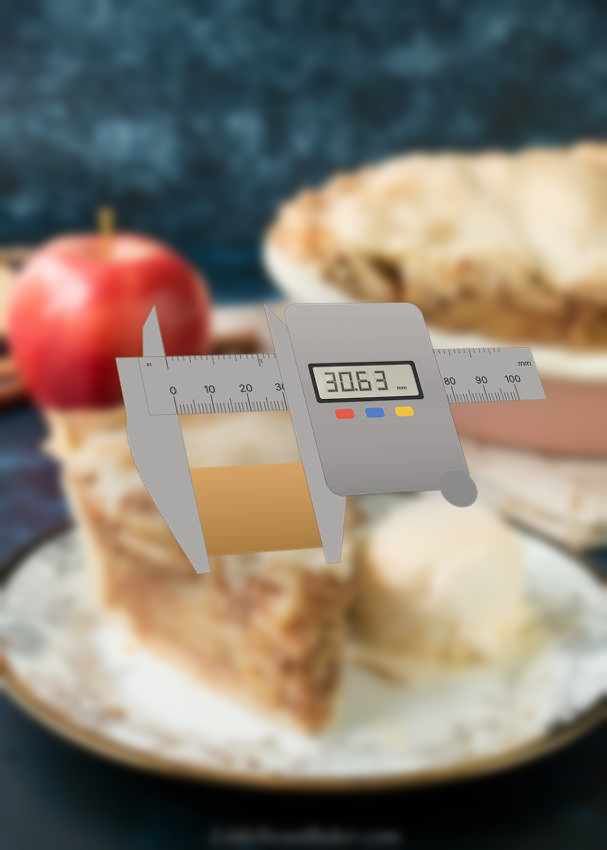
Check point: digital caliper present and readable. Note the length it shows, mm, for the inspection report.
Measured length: 30.63 mm
